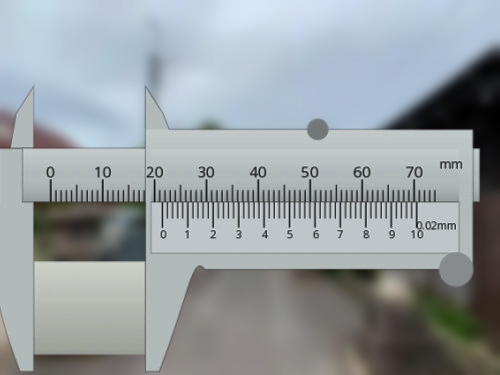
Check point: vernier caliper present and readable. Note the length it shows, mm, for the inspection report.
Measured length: 21.5 mm
